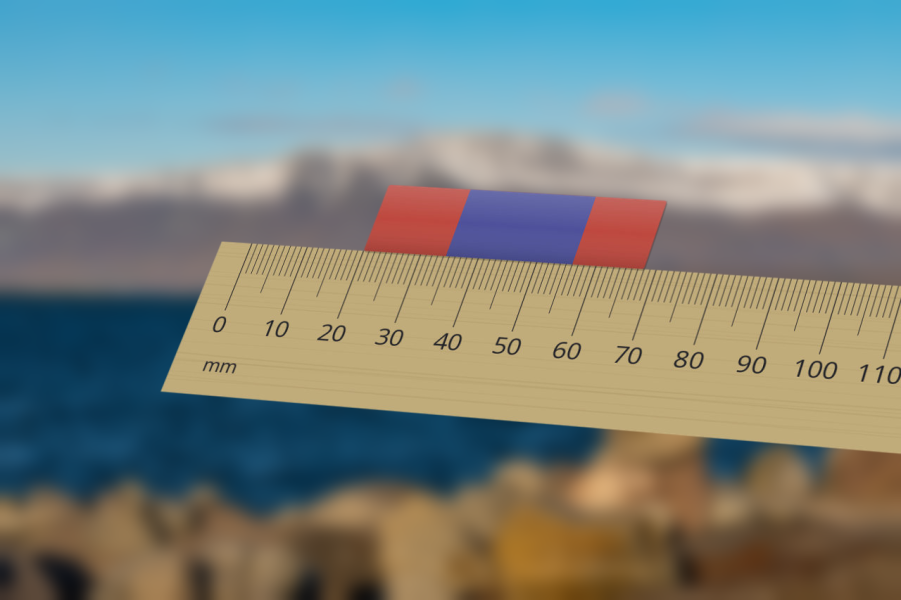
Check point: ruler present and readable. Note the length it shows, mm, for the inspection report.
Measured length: 48 mm
